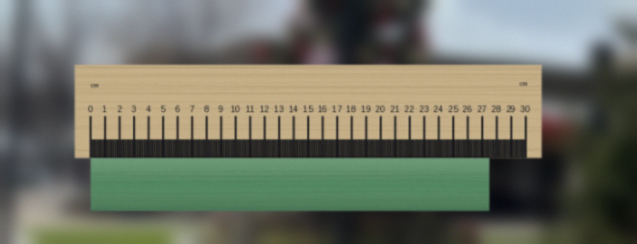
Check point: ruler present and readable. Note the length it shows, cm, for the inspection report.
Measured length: 27.5 cm
